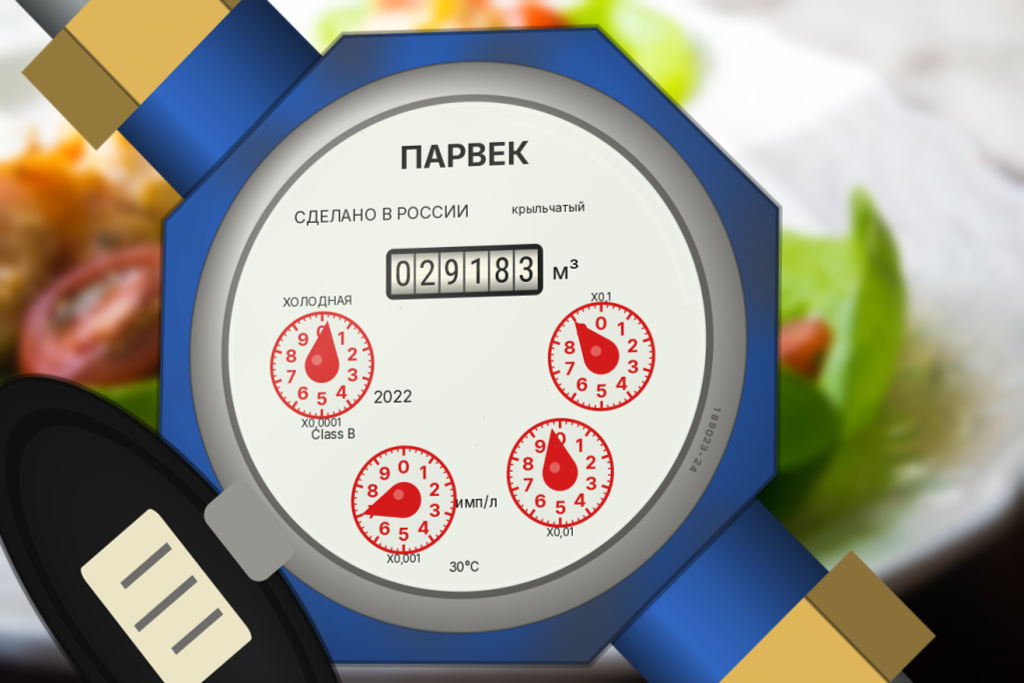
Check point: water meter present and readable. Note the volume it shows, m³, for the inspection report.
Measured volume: 29183.8970 m³
